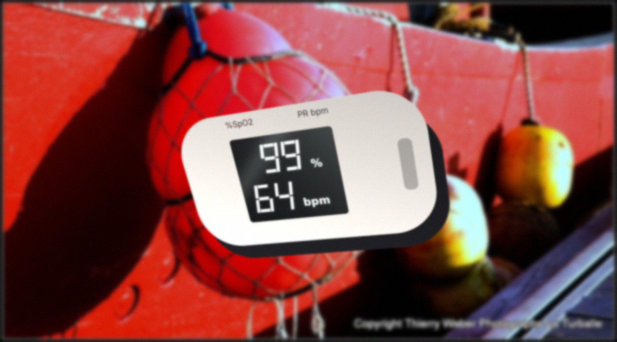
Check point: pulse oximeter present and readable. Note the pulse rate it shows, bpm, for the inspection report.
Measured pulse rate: 64 bpm
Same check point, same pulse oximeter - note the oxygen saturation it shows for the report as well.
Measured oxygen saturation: 99 %
